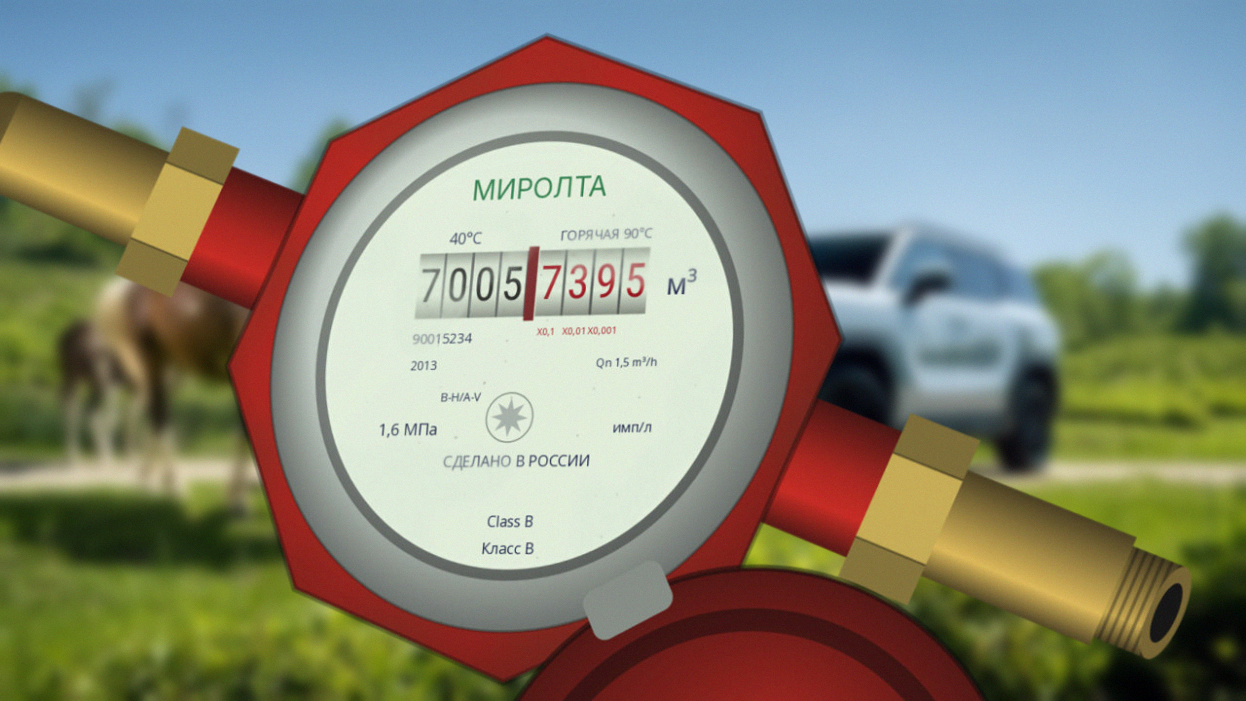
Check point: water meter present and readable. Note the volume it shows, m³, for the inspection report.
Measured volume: 7005.7395 m³
